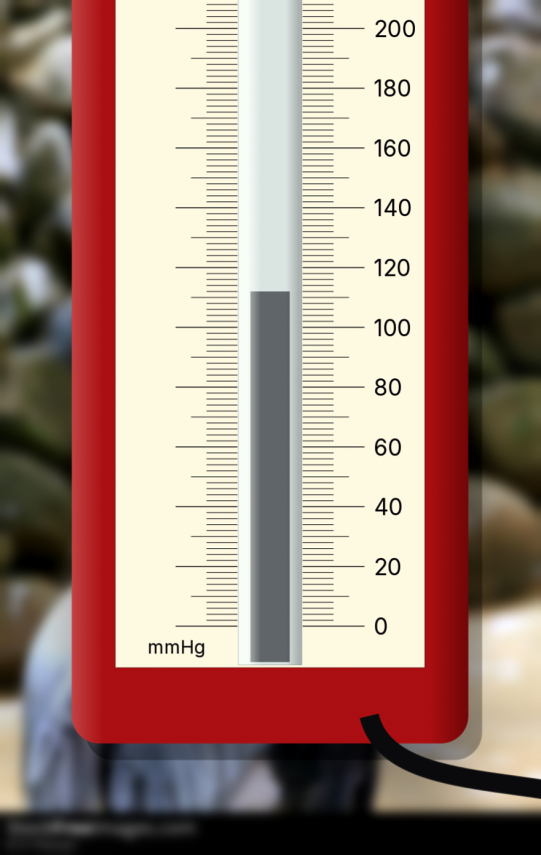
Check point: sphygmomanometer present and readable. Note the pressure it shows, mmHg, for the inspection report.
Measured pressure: 112 mmHg
